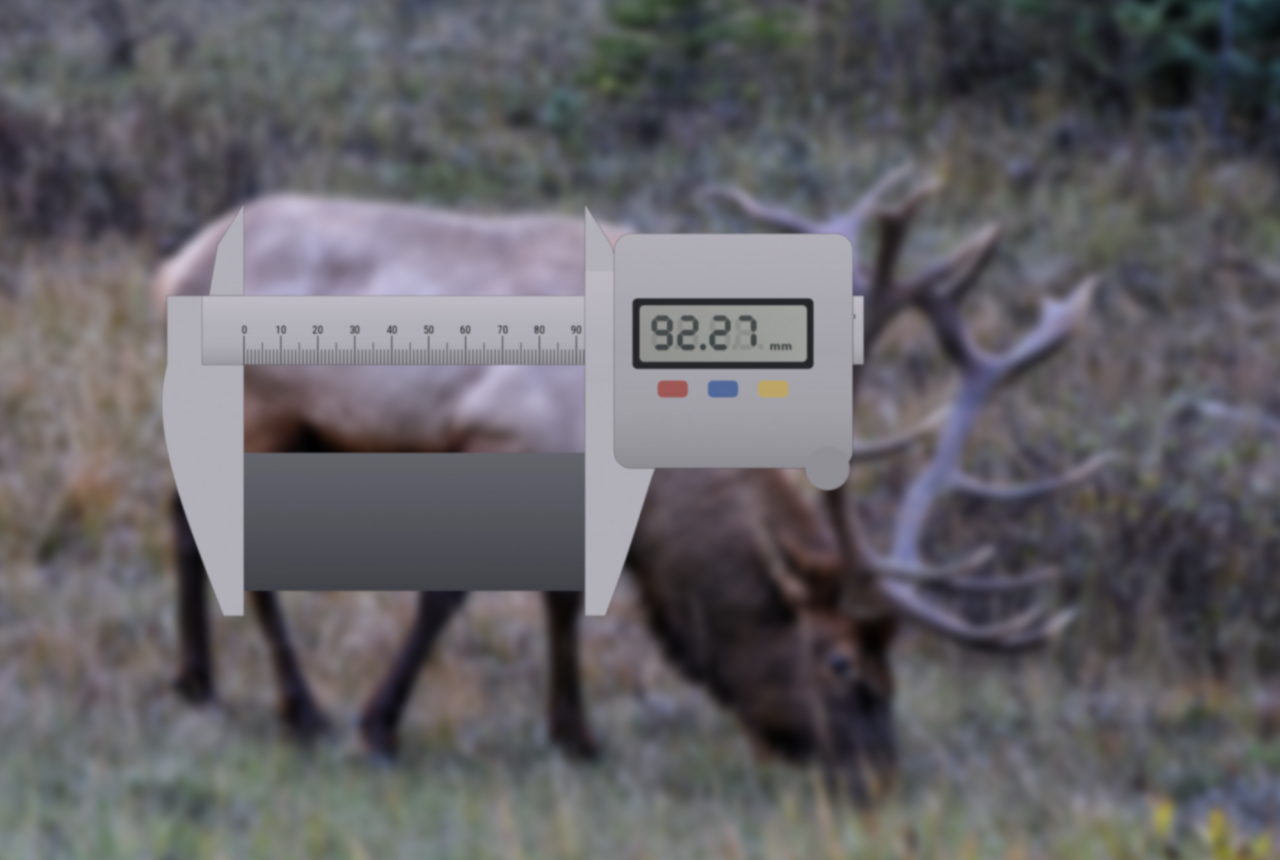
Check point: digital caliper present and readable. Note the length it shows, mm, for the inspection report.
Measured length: 92.27 mm
